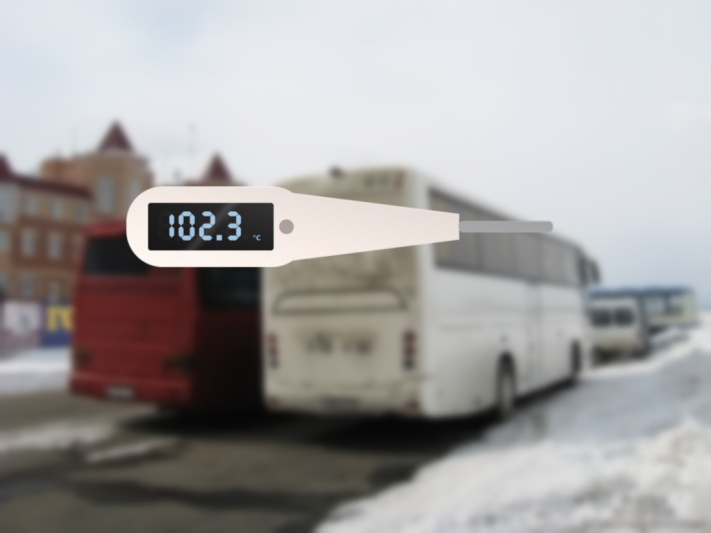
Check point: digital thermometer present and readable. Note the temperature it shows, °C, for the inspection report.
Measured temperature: 102.3 °C
